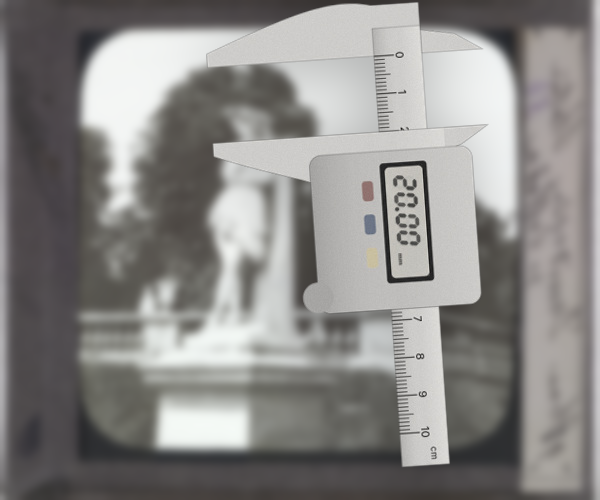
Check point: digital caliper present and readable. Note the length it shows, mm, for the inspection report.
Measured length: 20.00 mm
